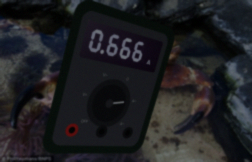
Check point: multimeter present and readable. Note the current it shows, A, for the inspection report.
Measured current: 0.666 A
